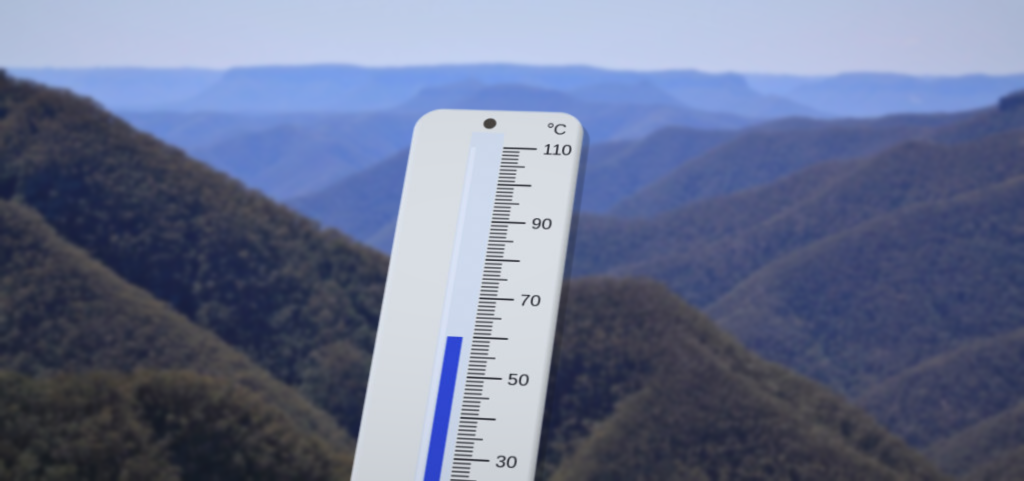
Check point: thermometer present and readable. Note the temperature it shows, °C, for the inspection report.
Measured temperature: 60 °C
